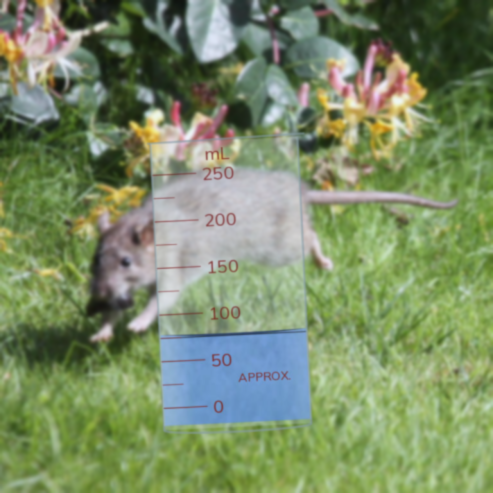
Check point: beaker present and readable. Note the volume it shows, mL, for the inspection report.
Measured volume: 75 mL
